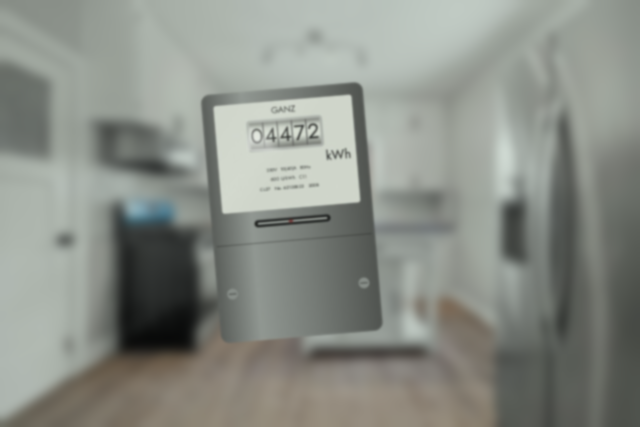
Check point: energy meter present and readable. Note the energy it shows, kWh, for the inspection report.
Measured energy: 4472 kWh
